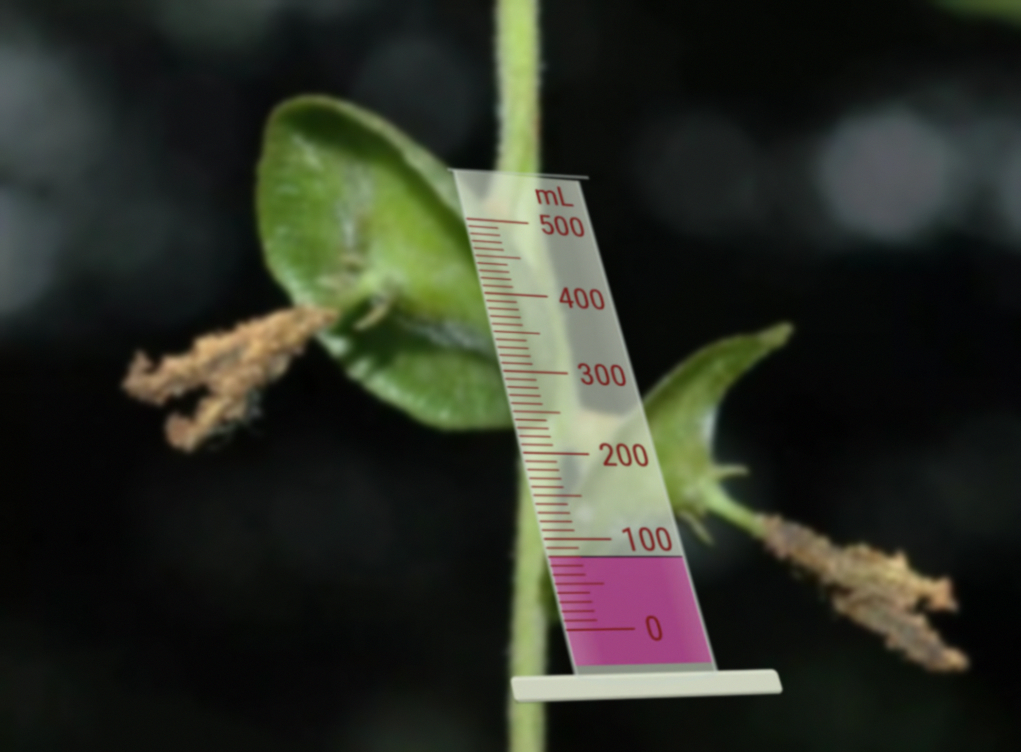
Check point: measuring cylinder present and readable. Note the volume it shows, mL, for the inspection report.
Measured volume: 80 mL
